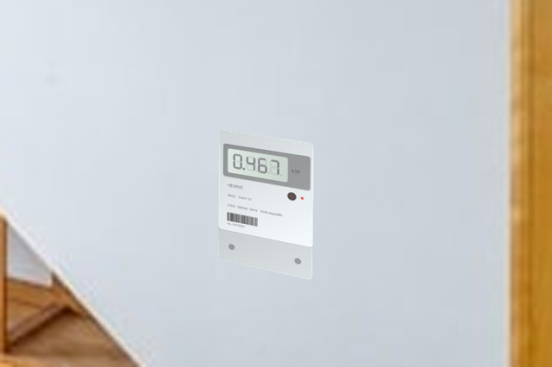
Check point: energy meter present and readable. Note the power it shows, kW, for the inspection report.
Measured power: 0.467 kW
